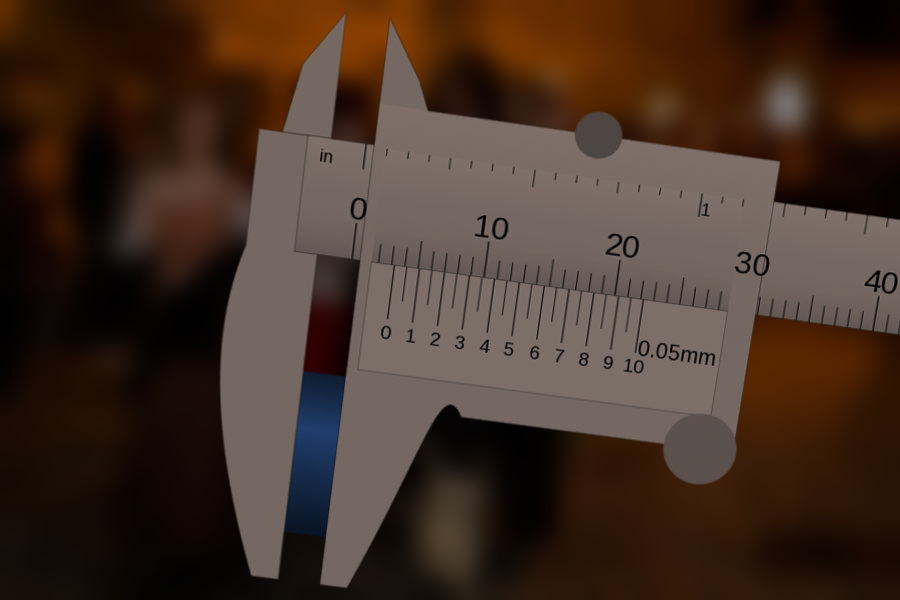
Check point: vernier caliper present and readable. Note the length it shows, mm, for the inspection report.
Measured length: 3.2 mm
